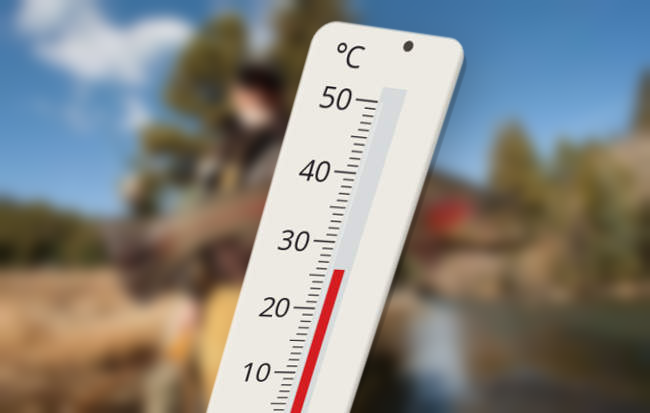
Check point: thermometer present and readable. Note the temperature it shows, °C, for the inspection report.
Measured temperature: 26 °C
